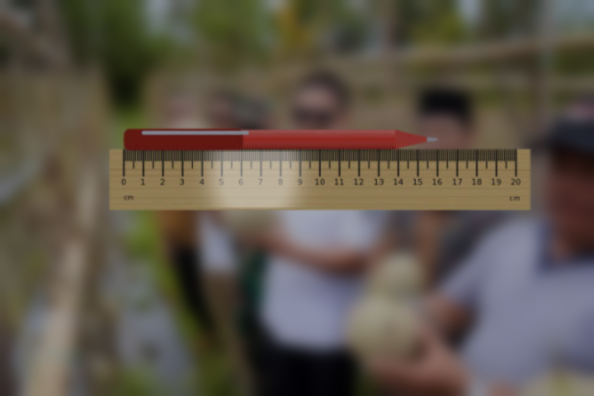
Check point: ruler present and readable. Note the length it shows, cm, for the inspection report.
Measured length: 16 cm
